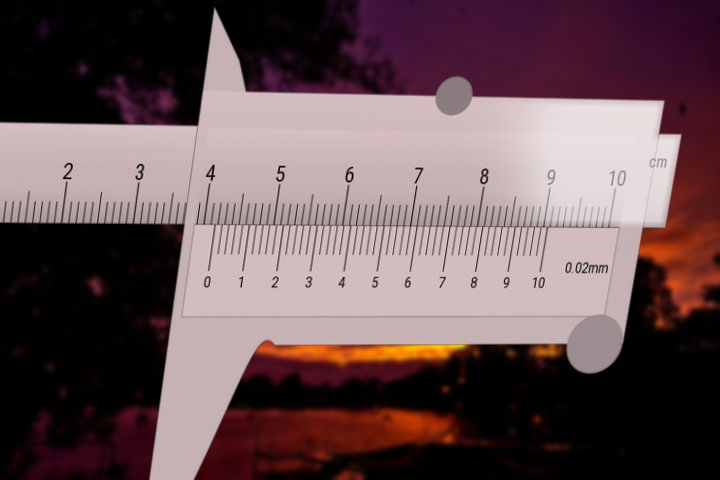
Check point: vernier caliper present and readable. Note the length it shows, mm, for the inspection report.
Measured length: 41.6 mm
